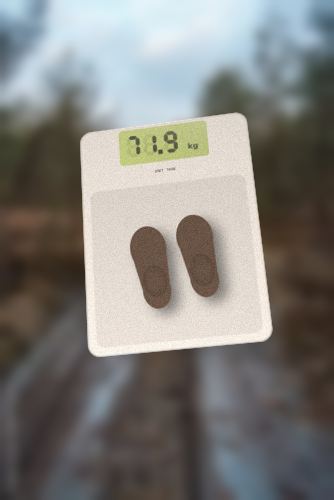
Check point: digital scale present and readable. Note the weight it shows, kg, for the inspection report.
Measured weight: 71.9 kg
